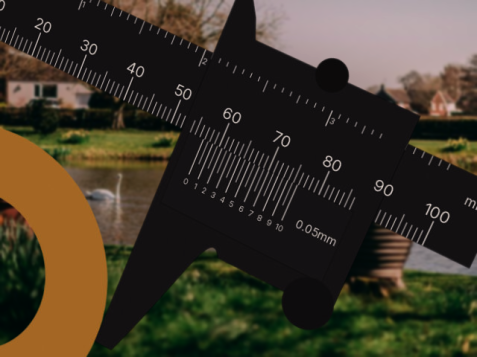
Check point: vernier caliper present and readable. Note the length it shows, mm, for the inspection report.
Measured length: 56.8 mm
